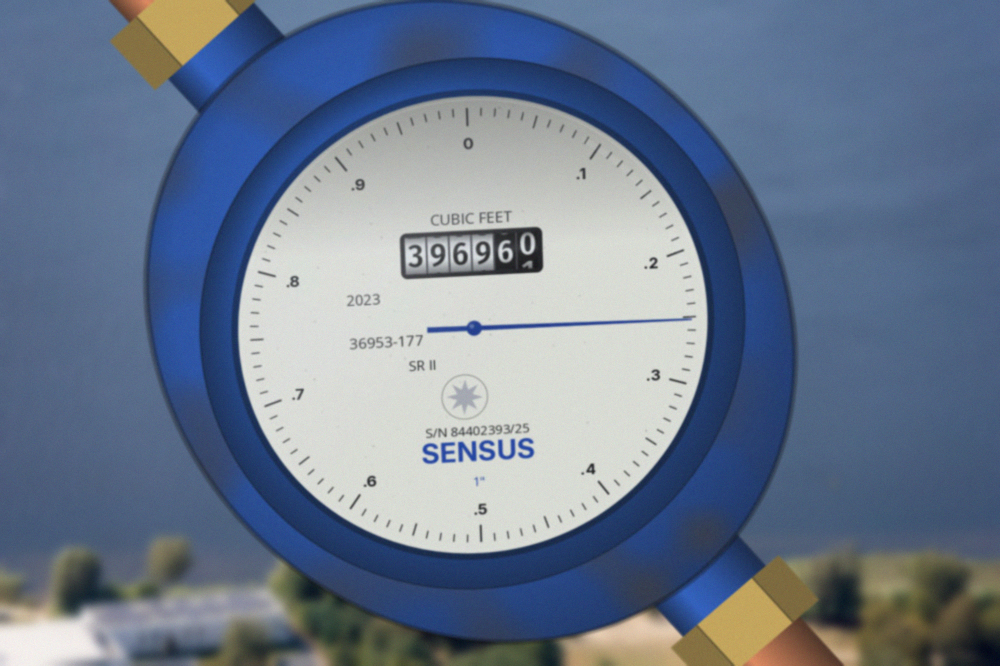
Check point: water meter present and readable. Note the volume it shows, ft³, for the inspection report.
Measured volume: 396960.25 ft³
